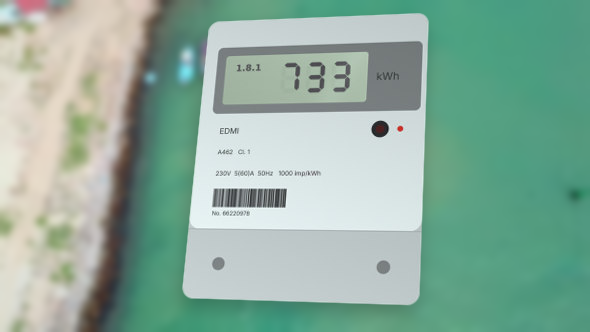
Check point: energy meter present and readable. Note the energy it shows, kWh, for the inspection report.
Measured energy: 733 kWh
